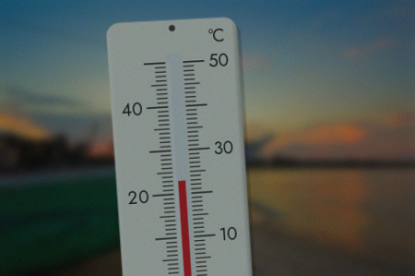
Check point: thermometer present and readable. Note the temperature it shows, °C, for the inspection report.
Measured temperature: 23 °C
